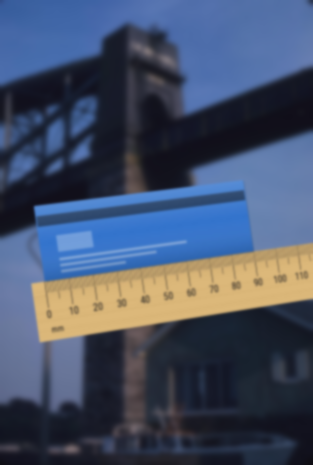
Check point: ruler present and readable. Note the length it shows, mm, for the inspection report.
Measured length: 90 mm
